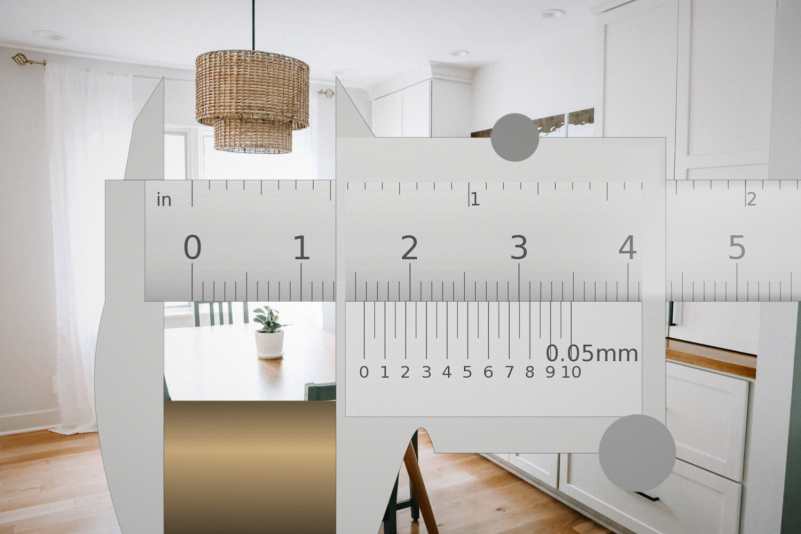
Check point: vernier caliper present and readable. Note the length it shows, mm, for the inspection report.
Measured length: 15.8 mm
